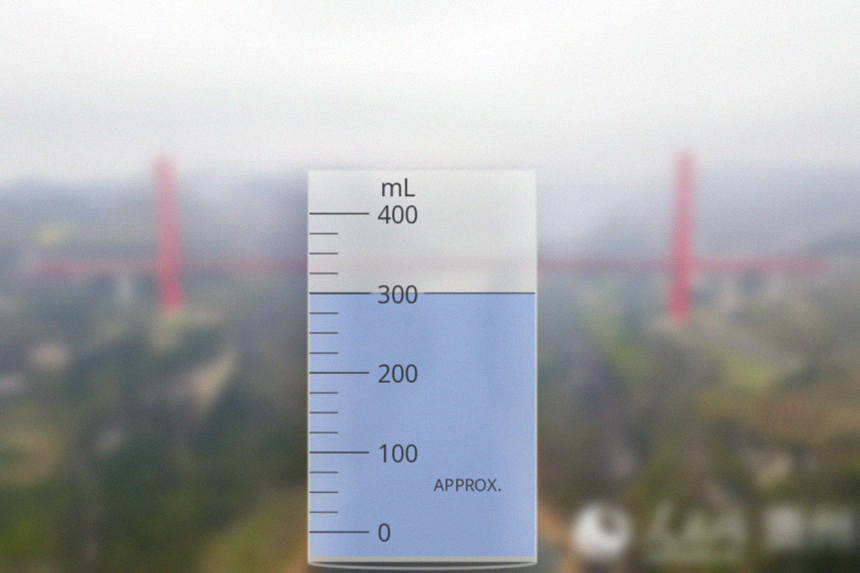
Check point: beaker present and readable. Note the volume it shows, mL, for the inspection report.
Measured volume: 300 mL
